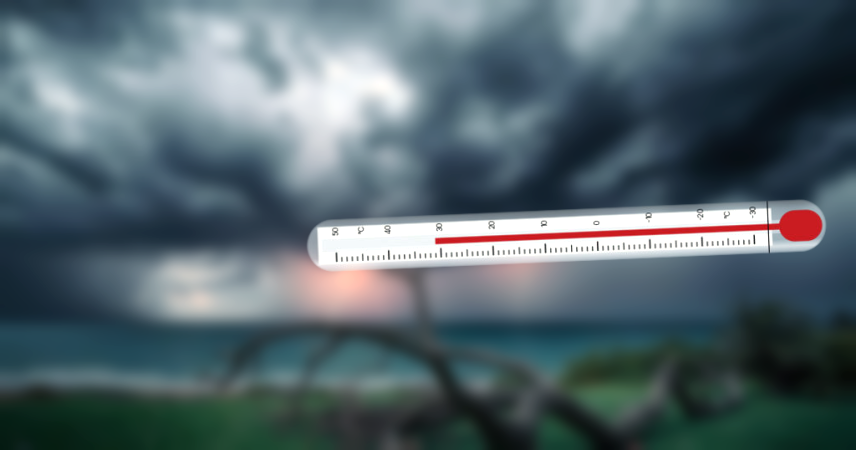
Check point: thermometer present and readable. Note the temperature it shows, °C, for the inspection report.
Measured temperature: 31 °C
